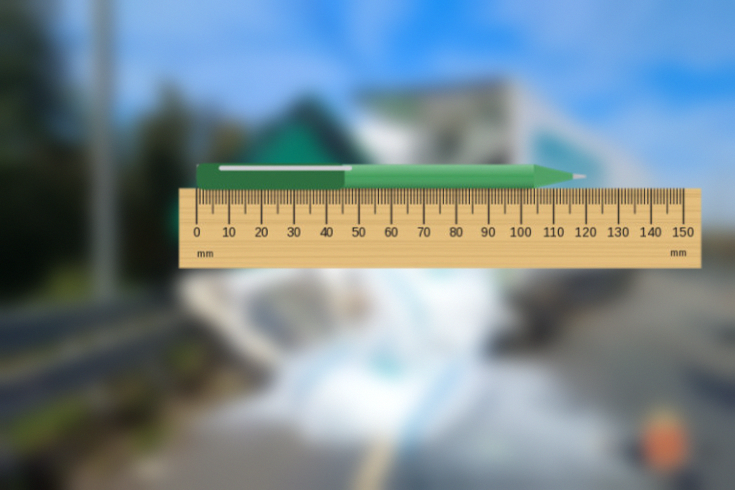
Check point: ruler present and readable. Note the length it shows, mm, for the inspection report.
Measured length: 120 mm
